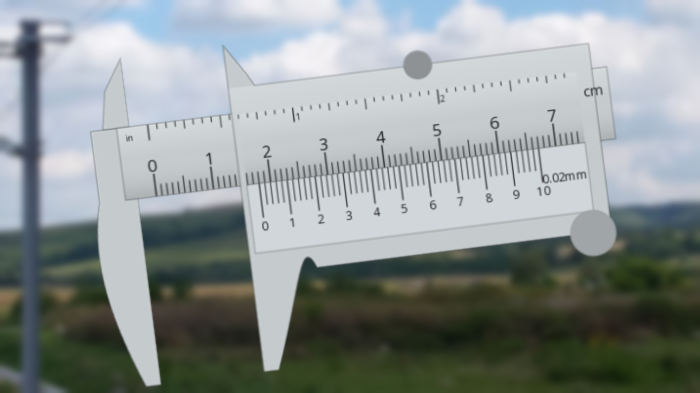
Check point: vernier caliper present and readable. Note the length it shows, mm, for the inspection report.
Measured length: 18.0 mm
